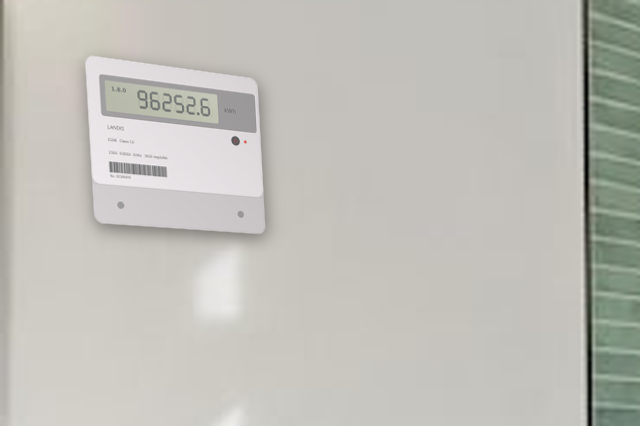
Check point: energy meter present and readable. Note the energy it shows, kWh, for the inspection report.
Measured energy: 96252.6 kWh
